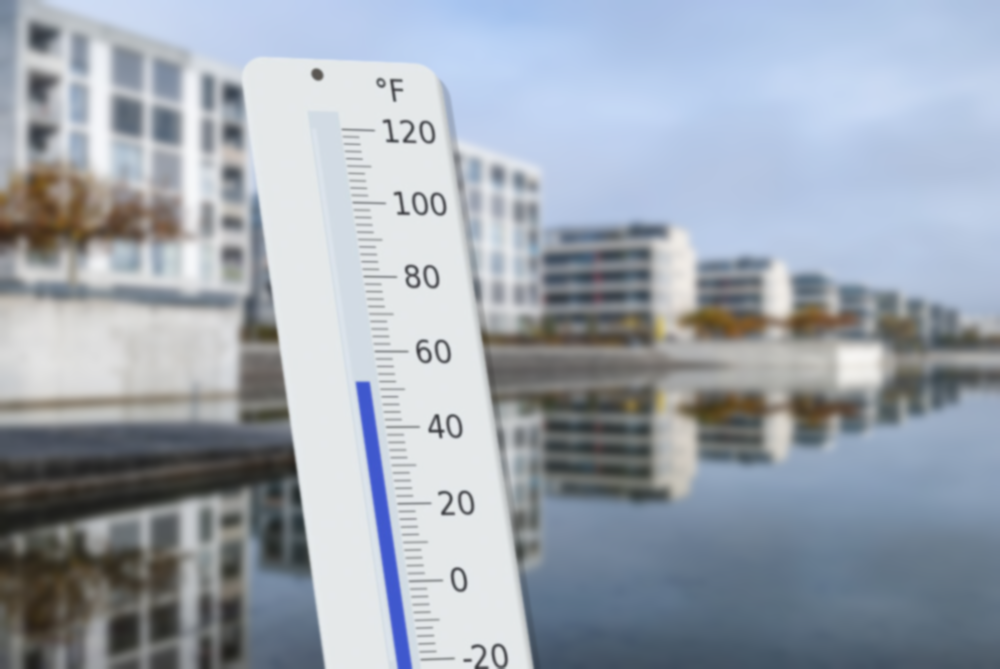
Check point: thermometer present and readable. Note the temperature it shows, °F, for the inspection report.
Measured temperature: 52 °F
